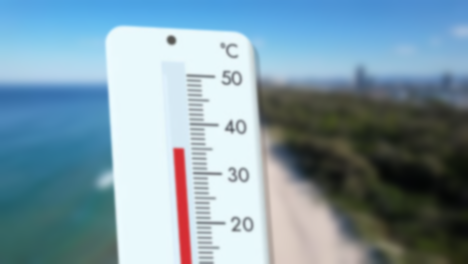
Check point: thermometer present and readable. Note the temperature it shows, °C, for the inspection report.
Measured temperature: 35 °C
